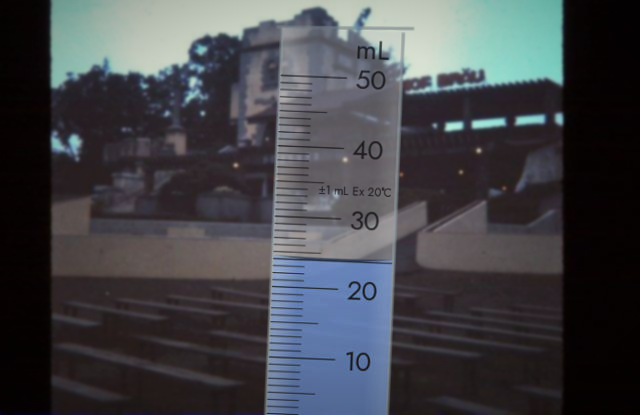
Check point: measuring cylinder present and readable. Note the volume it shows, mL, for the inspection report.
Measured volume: 24 mL
